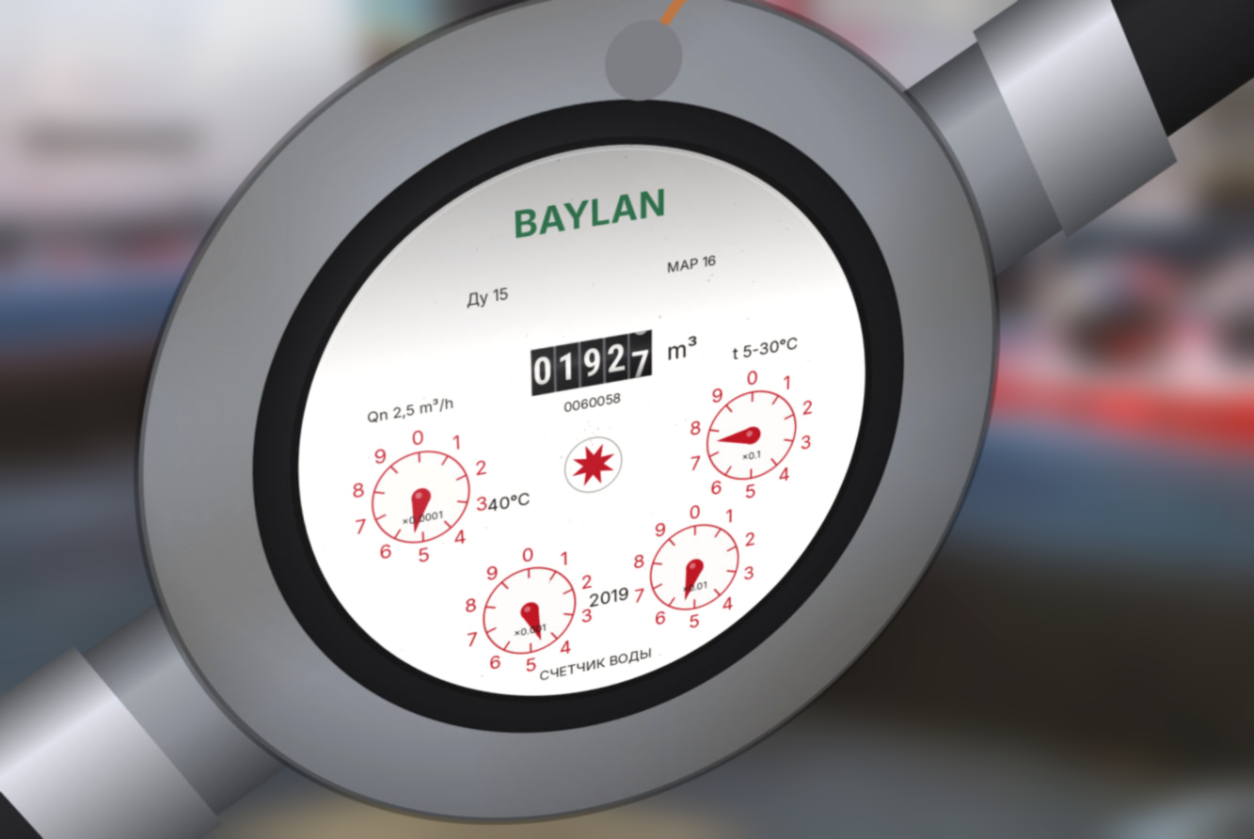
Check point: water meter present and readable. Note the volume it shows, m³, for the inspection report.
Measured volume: 1926.7545 m³
